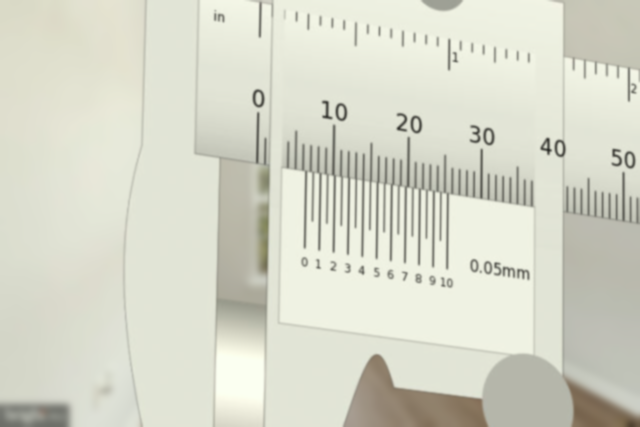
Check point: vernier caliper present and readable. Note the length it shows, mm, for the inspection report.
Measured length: 6.4 mm
